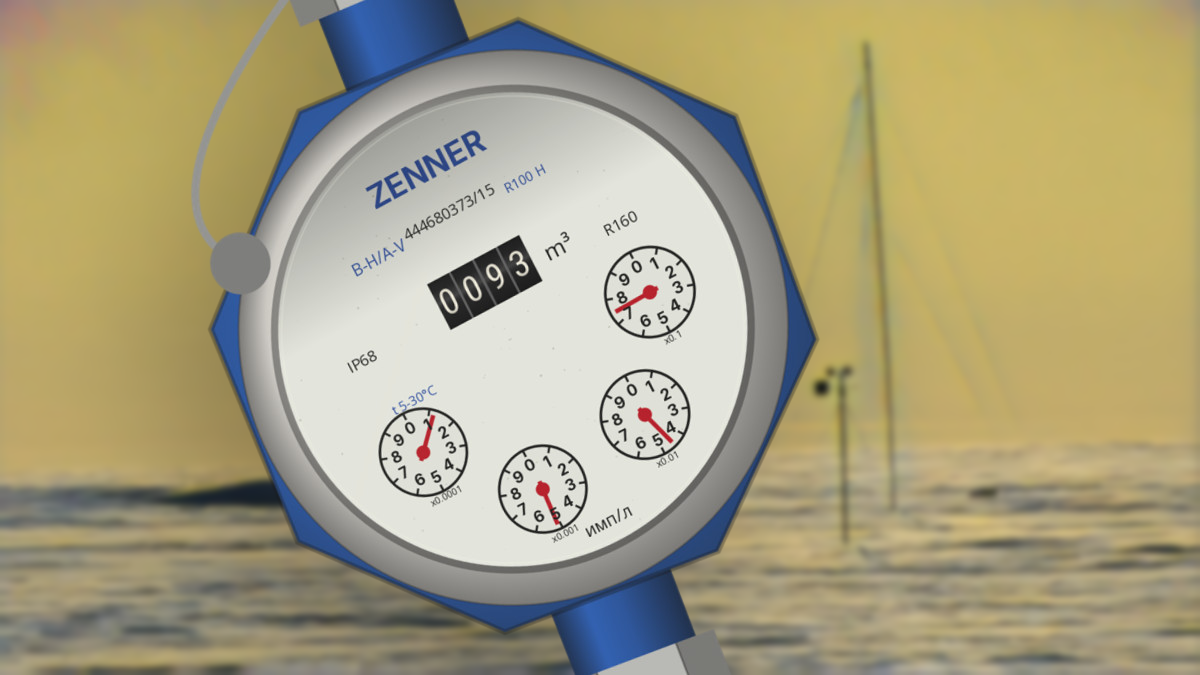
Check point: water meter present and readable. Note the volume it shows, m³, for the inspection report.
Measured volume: 93.7451 m³
